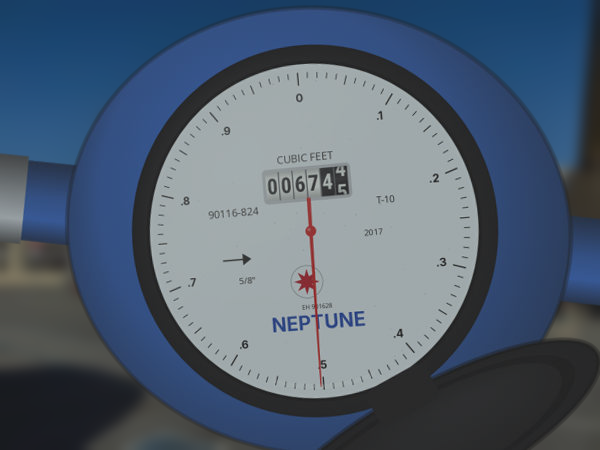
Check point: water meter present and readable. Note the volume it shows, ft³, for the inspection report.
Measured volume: 6744.50 ft³
